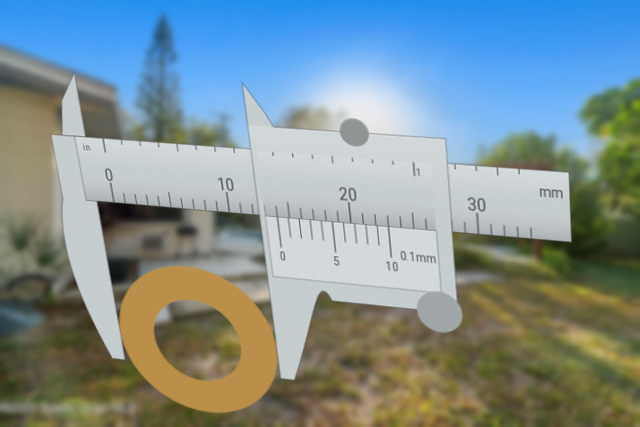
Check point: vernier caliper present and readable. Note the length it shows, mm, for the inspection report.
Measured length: 14.0 mm
